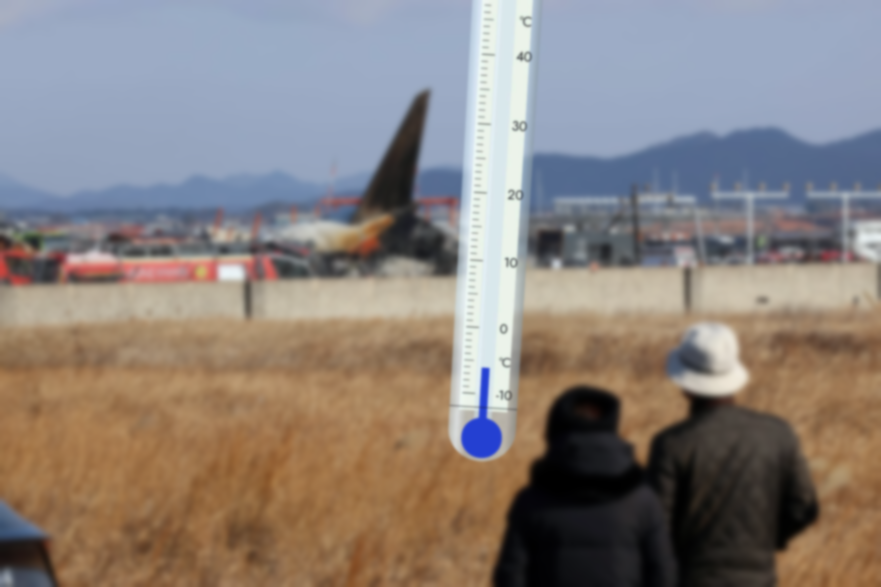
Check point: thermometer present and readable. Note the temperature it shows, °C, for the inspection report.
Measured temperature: -6 °C
